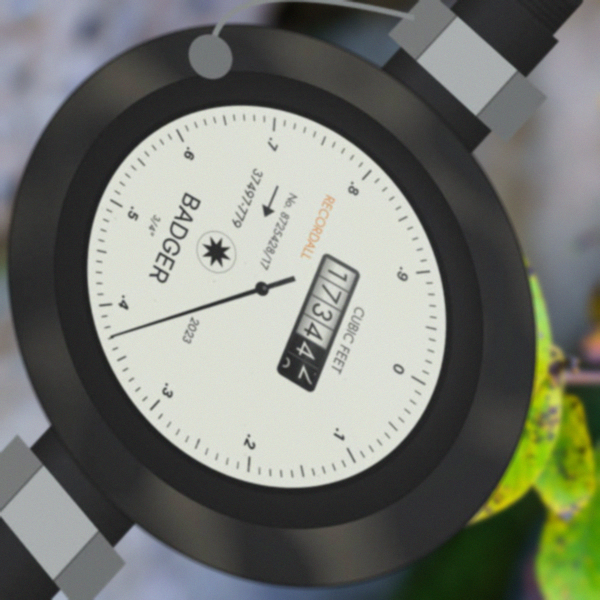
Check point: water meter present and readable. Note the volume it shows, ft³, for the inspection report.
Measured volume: 173442.37 ft³
